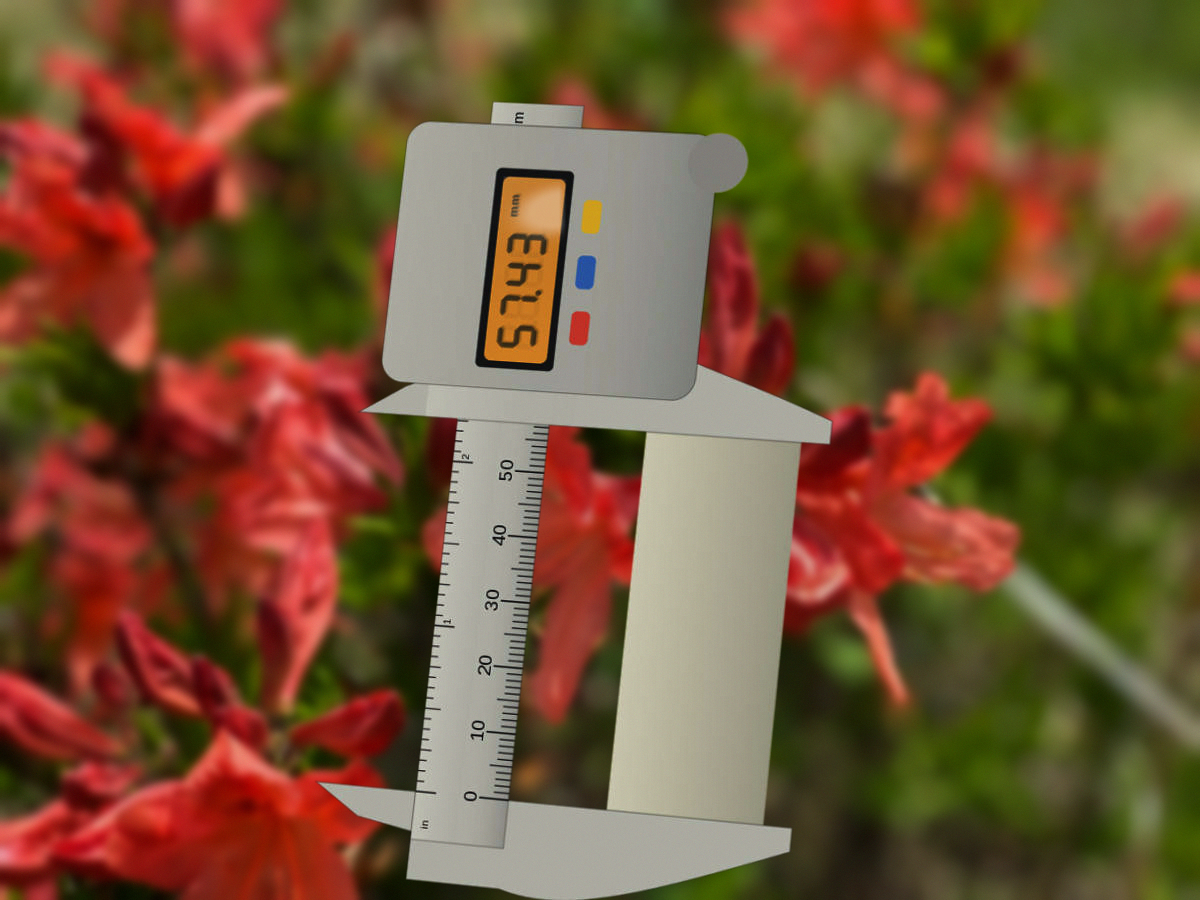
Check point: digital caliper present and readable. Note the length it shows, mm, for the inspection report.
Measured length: 57.43 mm
